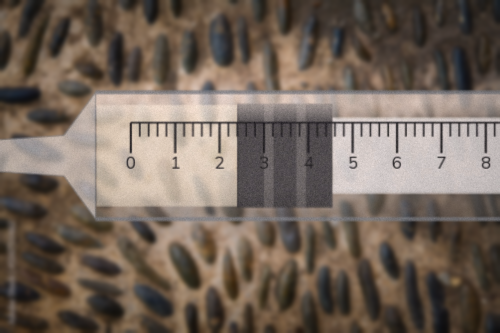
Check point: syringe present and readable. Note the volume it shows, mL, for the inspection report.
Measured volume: 2.4 mL
